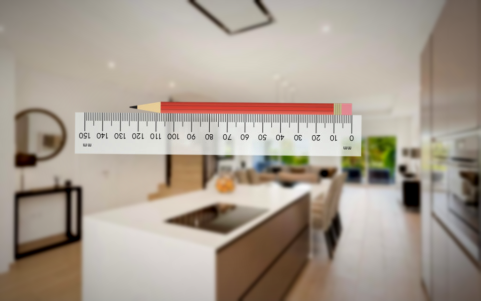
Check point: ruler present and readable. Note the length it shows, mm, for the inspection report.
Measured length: 125 mm
